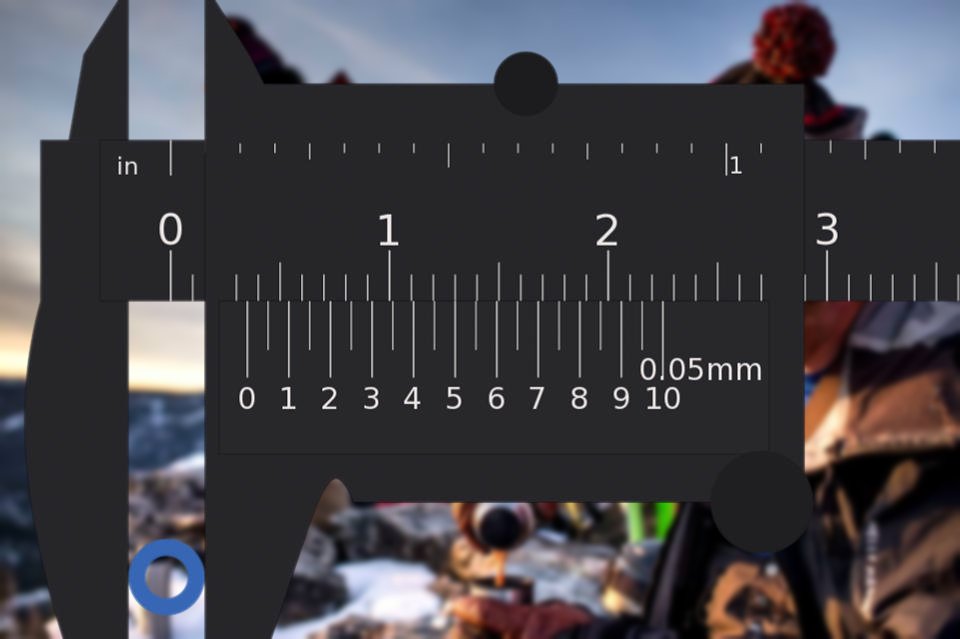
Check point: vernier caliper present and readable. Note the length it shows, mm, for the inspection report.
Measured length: 3.5 mm
